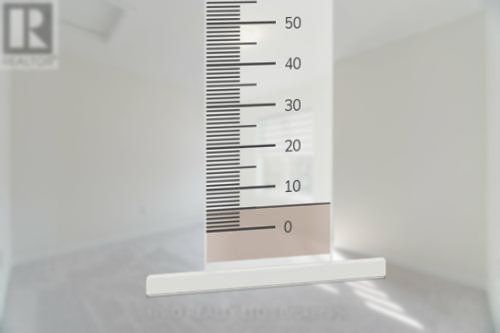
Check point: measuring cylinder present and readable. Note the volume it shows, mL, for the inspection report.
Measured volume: 5 mL
